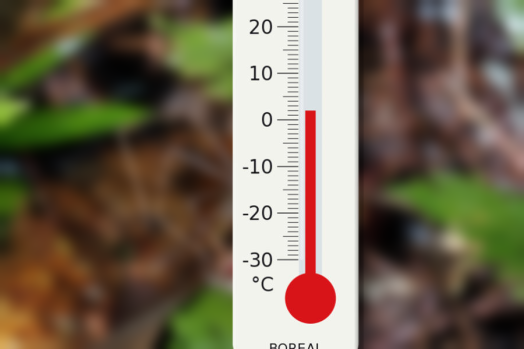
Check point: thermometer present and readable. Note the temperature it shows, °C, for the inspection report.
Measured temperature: 2 °C
